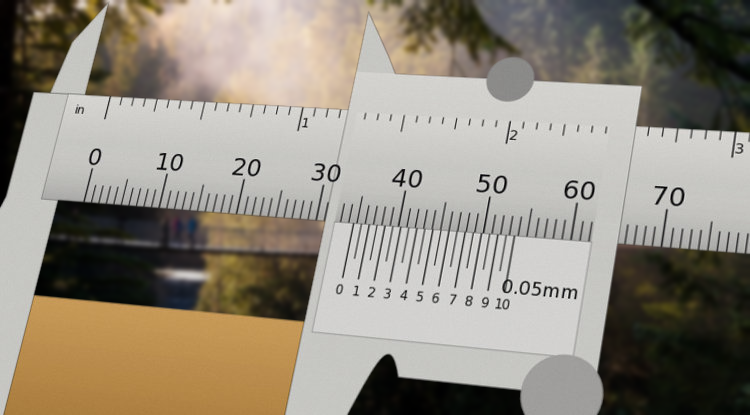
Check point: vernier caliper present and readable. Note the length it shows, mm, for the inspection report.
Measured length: 34.6 mm
